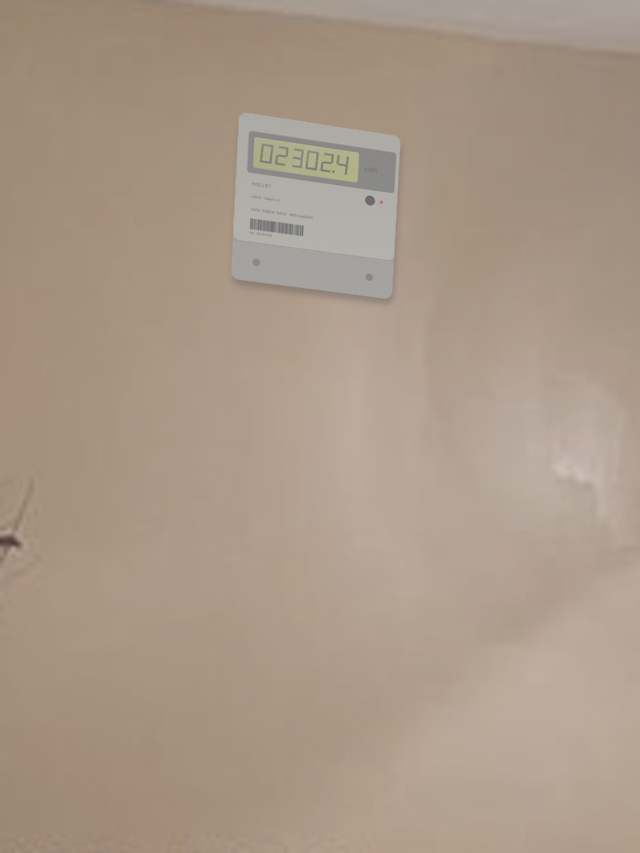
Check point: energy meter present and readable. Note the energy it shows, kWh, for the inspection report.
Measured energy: 2302.4 kWh
